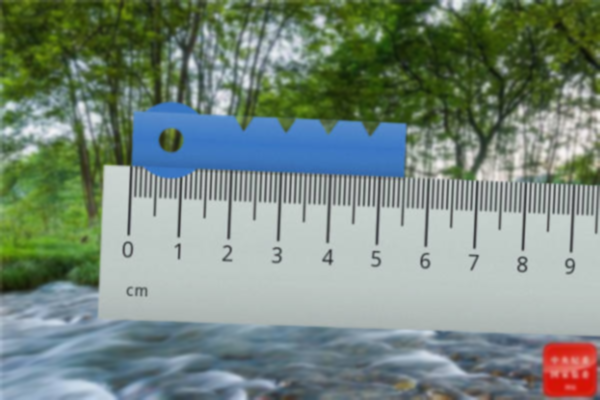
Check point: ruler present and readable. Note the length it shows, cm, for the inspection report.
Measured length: 5.5 cm
